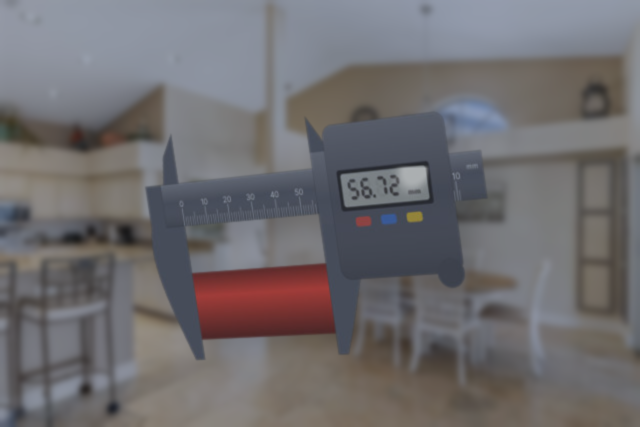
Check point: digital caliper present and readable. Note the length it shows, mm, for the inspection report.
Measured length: 56.72 mm
